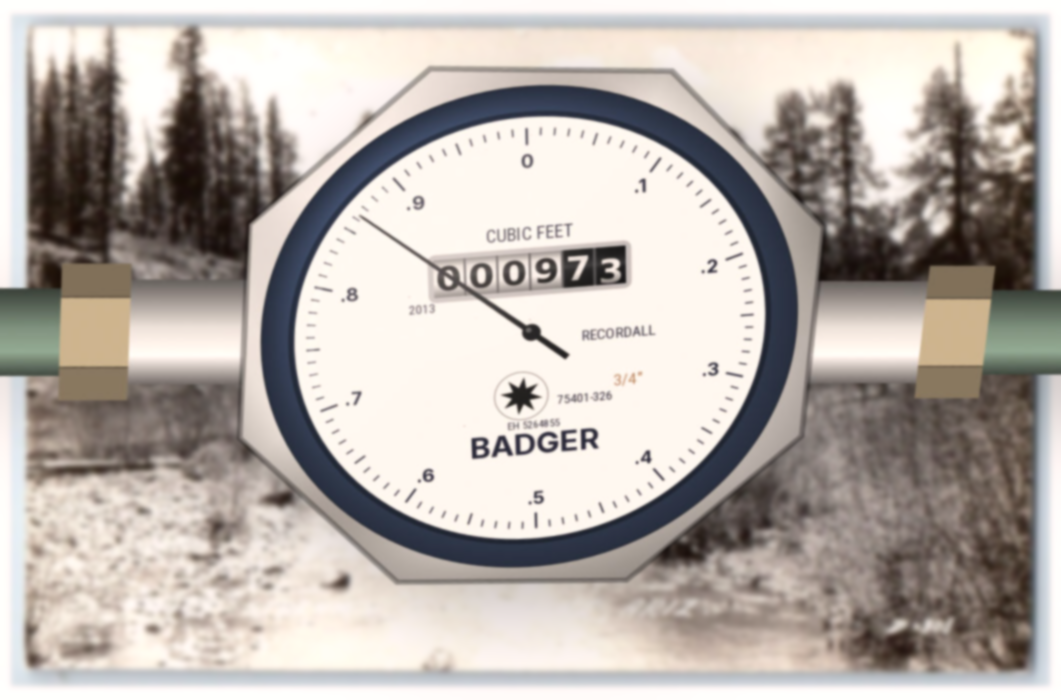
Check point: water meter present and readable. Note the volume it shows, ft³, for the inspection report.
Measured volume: 972.86 ft³
